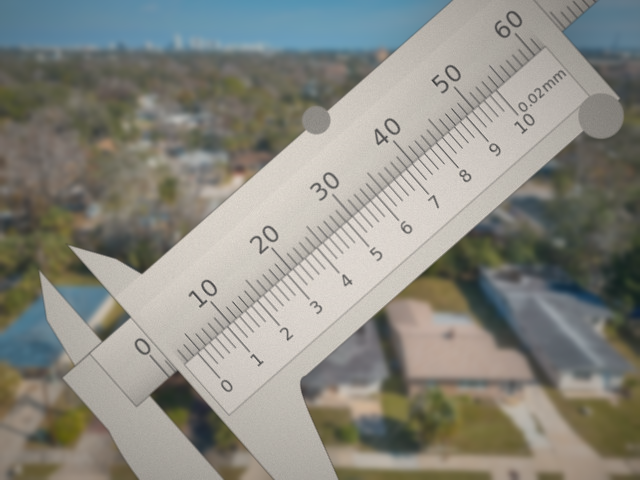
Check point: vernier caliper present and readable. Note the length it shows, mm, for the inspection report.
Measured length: 4.6 mm
